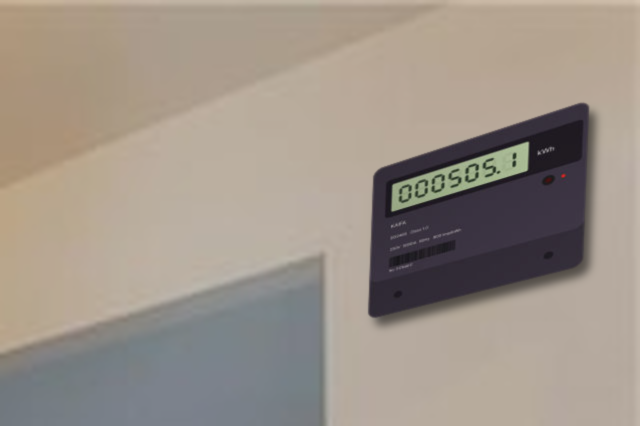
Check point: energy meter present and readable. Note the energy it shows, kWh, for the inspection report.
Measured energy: 505.1 kWh
